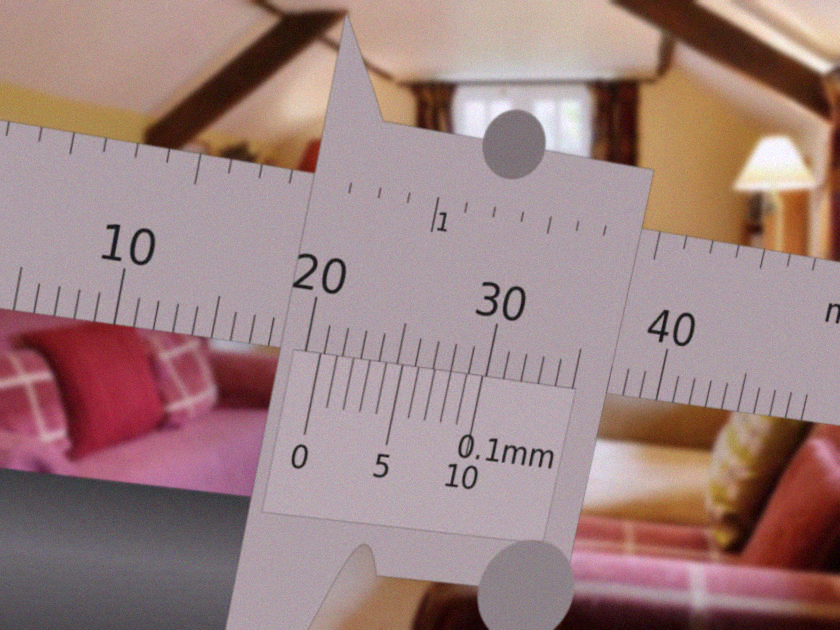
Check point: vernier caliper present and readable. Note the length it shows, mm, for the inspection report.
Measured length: 20.8 mm
